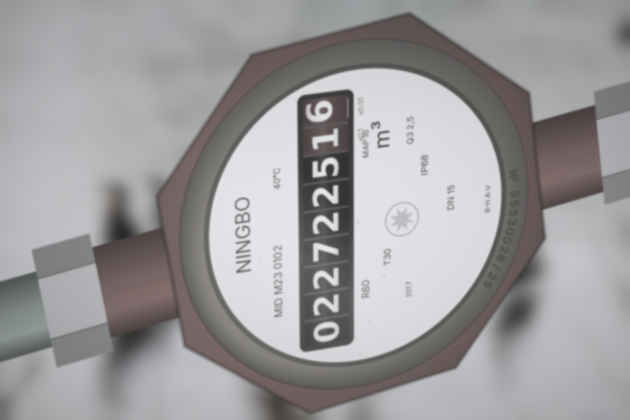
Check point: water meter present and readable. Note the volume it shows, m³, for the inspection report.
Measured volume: 227225.16 m³
